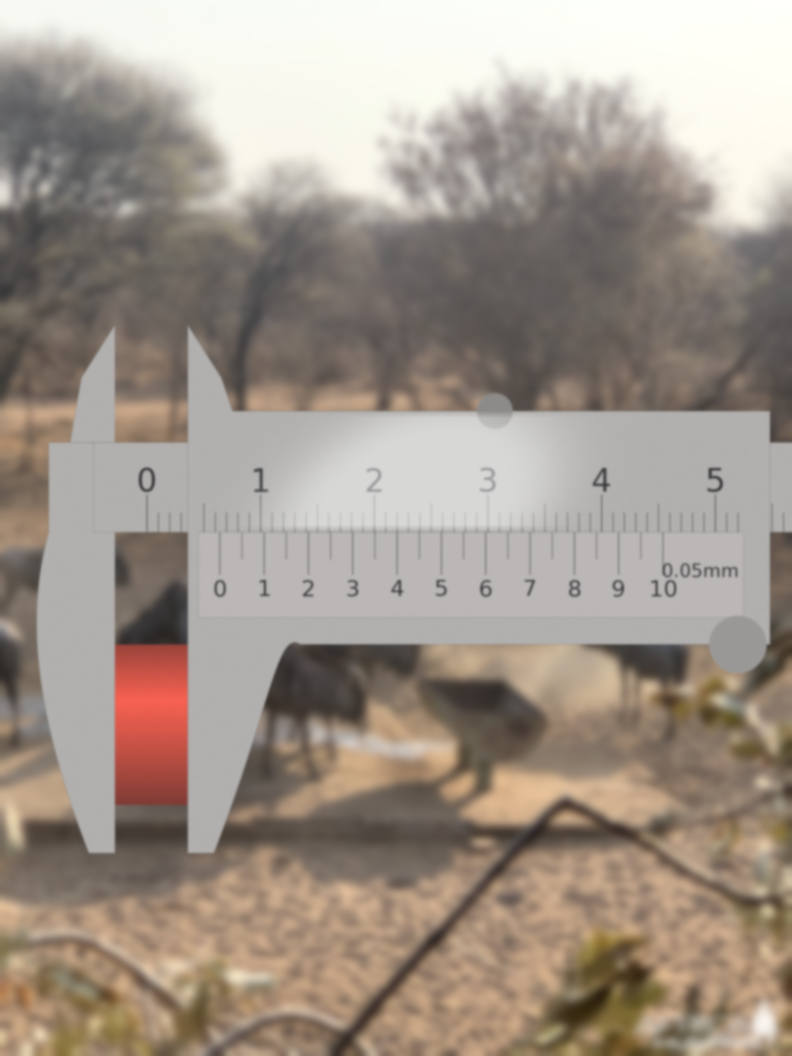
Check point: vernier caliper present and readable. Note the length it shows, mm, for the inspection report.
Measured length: 6.4 mm
